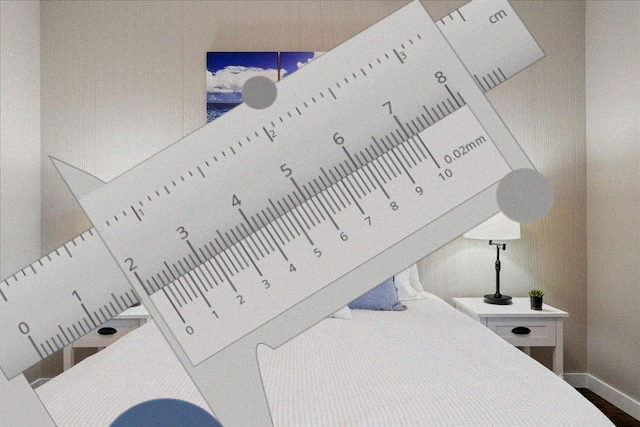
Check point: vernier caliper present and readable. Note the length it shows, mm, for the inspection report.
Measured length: 22.4 mm
